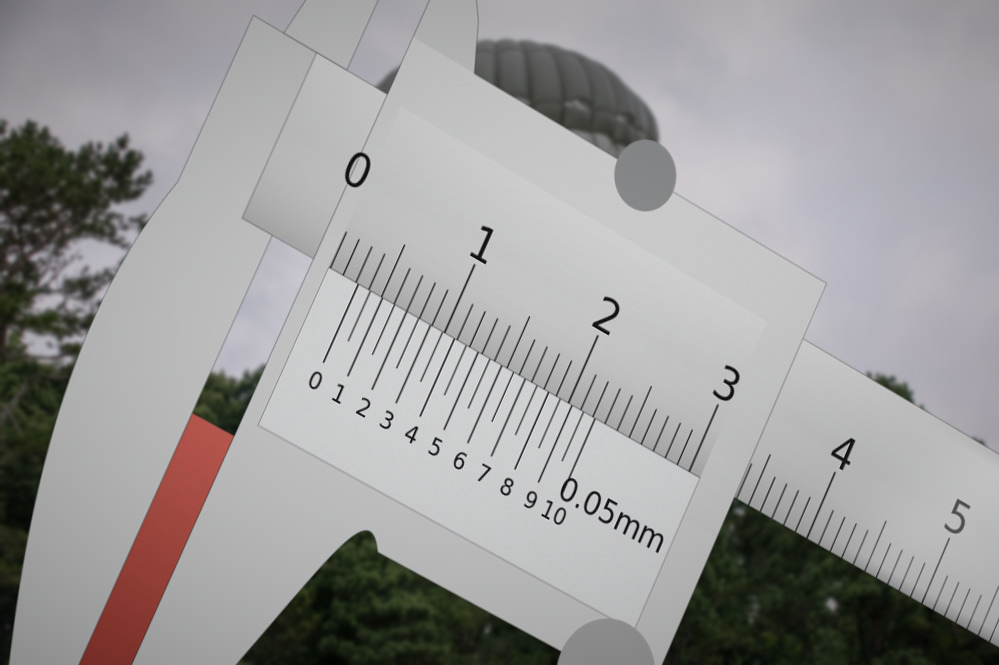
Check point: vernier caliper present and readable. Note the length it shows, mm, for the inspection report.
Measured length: 3.2 mm
